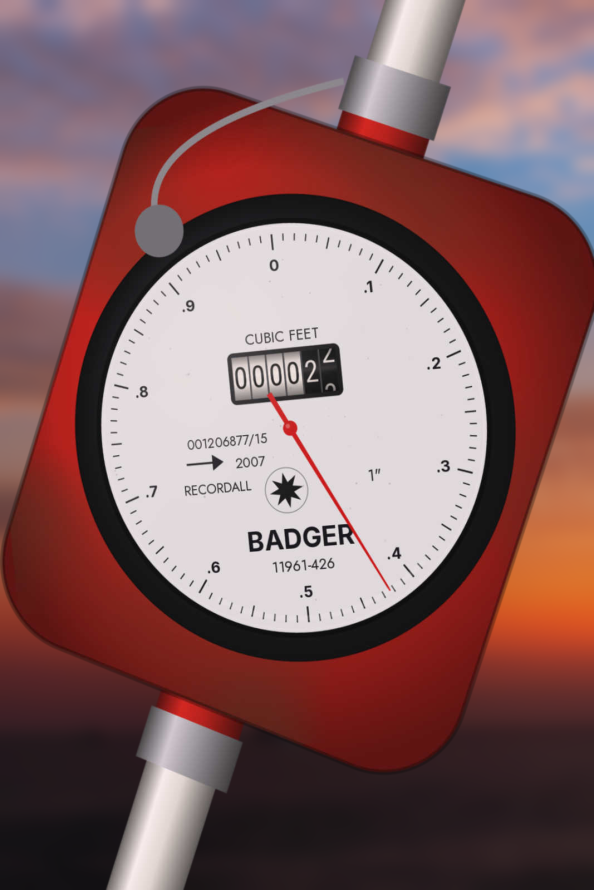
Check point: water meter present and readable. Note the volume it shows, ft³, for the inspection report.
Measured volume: 22.42 ft³
